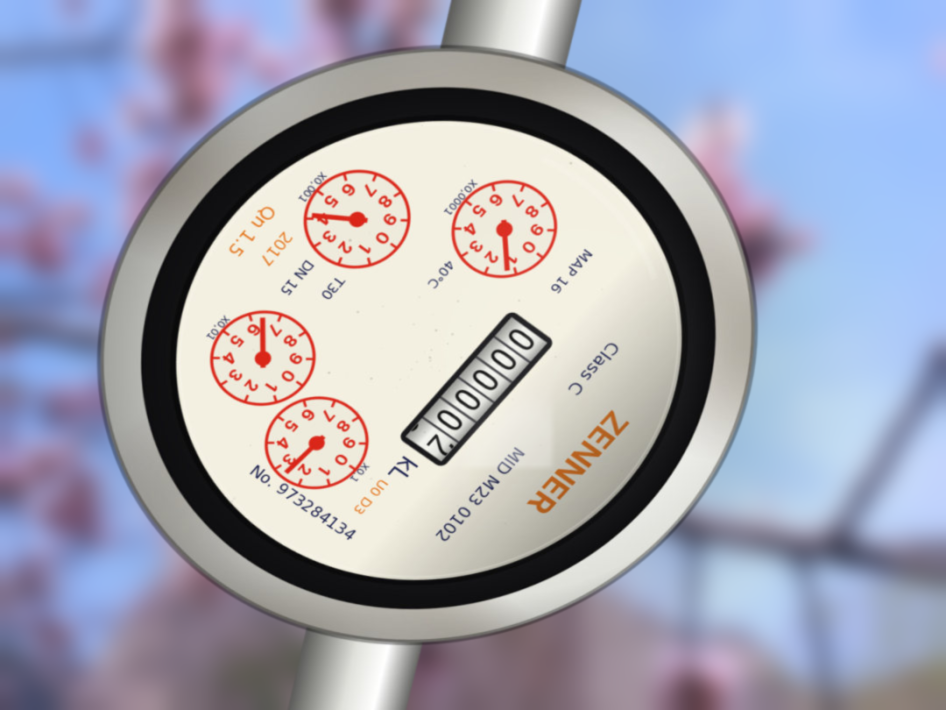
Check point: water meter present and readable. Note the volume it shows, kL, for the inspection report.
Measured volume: 2.2641 kL
